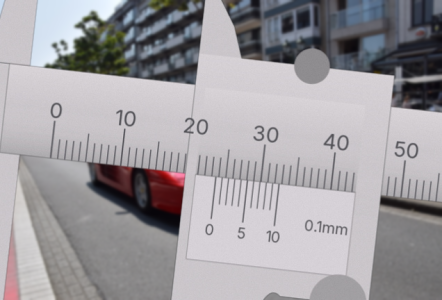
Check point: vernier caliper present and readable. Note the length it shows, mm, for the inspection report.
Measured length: 23.6 mm
